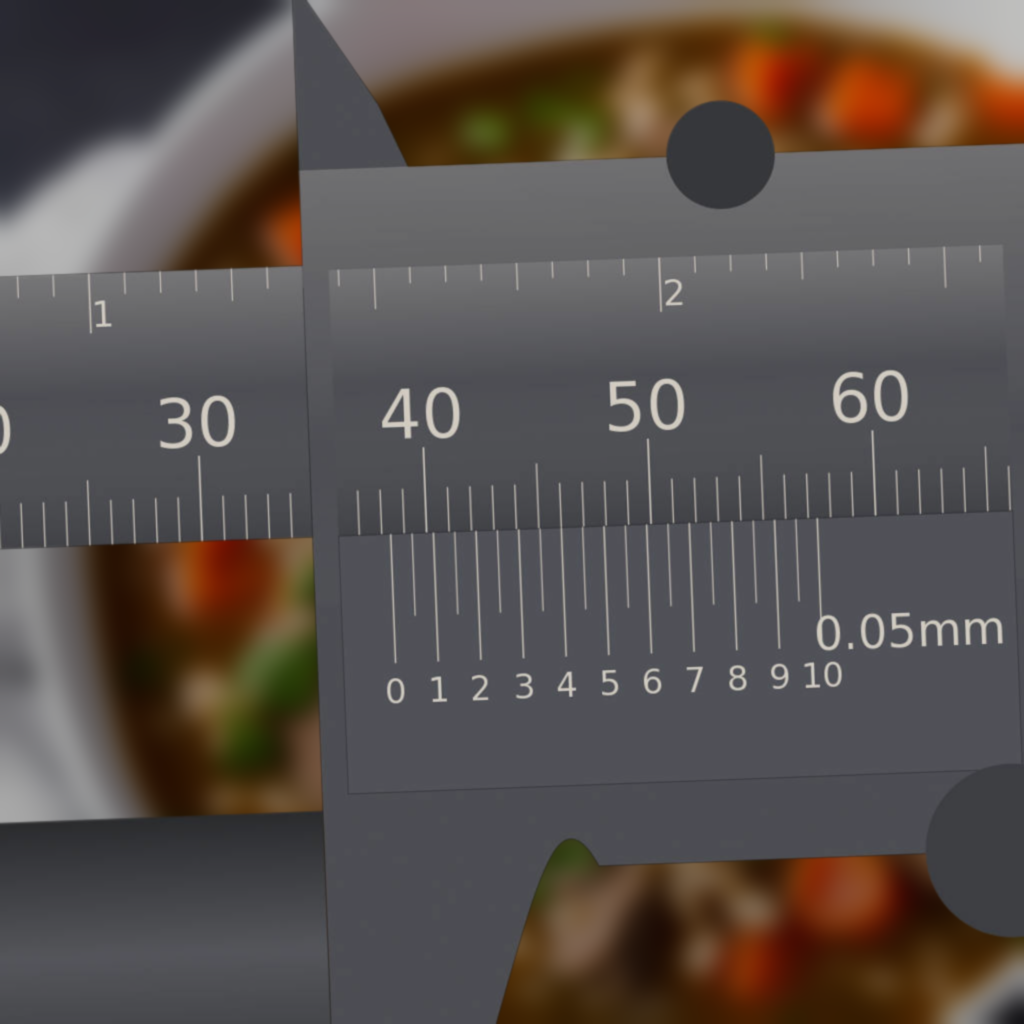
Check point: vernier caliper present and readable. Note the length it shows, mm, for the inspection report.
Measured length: 38.4 mm
